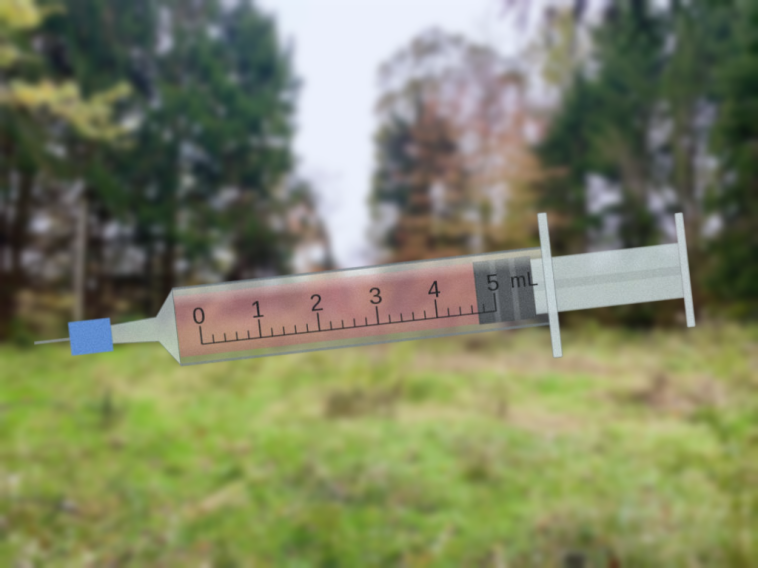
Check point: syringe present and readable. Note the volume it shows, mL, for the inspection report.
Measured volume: 4.7 mL
